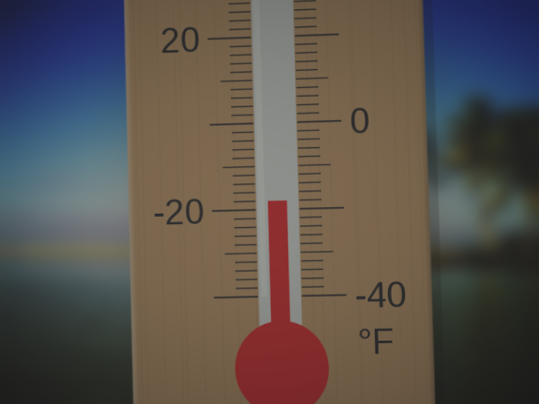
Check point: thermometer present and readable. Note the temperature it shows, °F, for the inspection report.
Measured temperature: -18 °F
